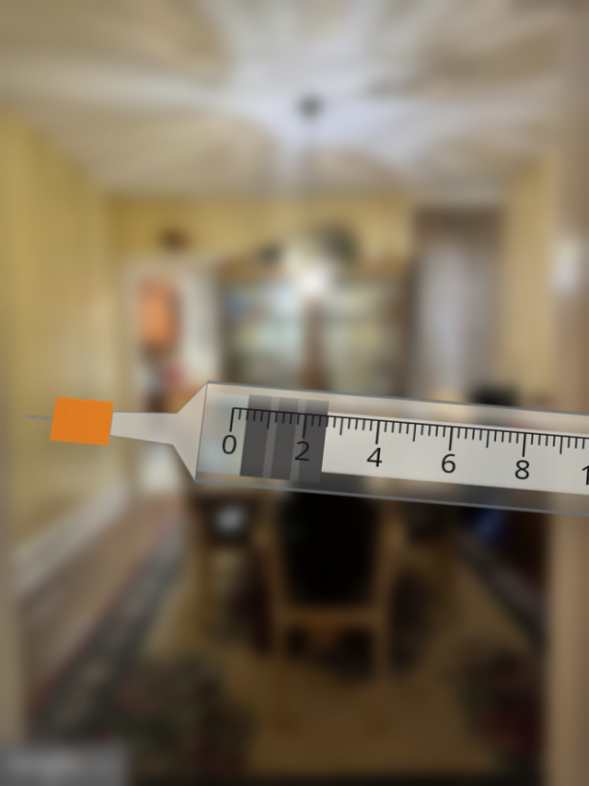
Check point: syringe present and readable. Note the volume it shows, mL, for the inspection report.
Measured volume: 0.4 mL
